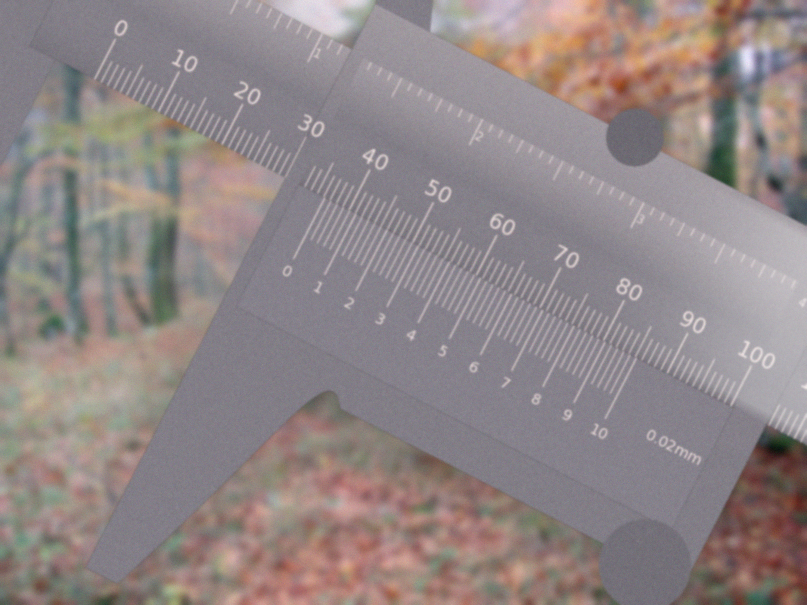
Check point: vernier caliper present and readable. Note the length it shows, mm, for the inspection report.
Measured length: 36.2 mm
